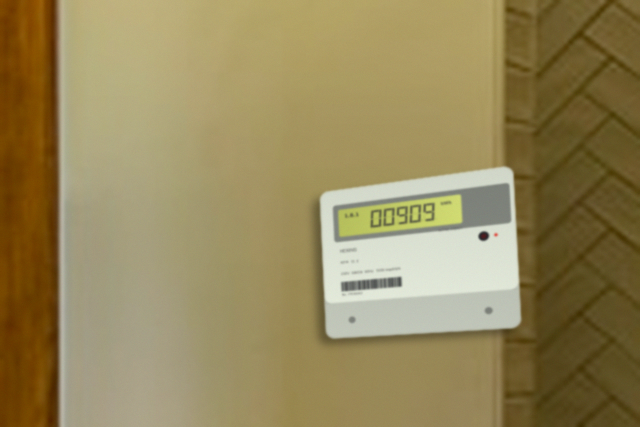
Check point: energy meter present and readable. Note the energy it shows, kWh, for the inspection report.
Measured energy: 909 kWh
